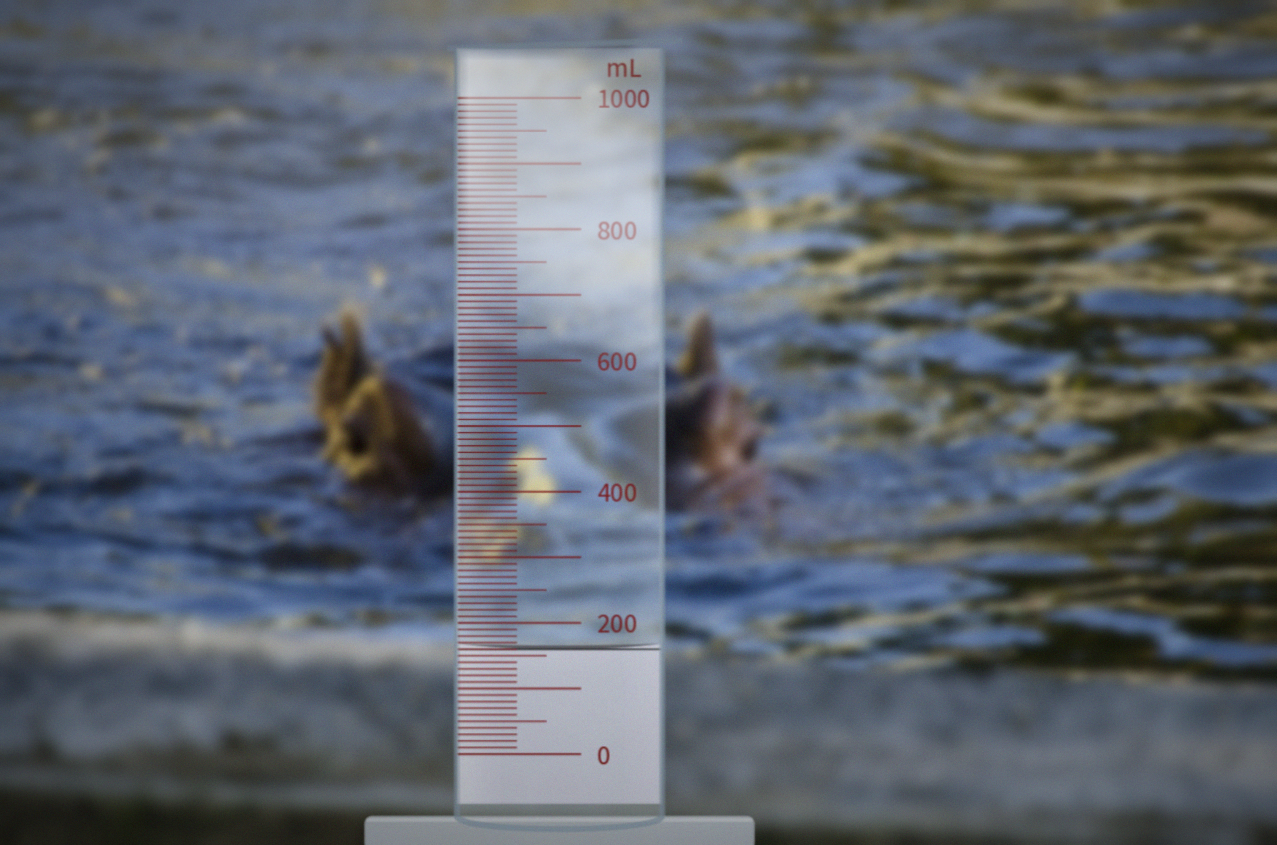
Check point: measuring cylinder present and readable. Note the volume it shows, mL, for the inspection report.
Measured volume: 160 mL
